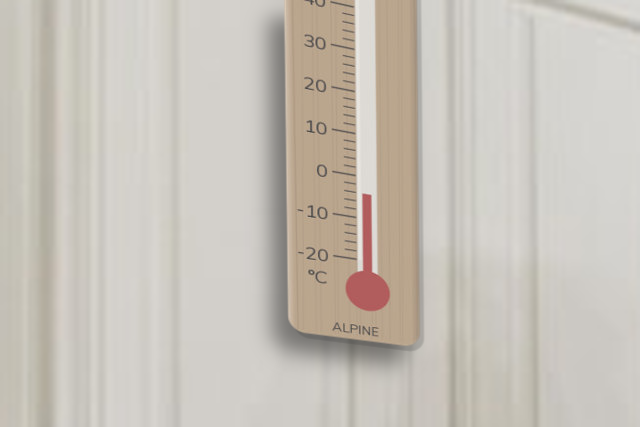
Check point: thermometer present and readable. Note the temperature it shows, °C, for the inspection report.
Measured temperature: -4 °C
